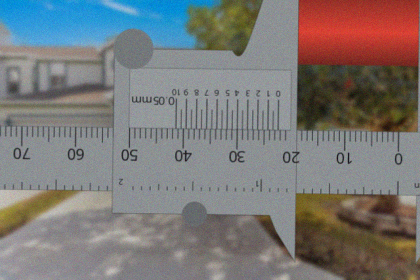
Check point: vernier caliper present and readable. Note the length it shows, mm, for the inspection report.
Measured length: 22.4 mm
